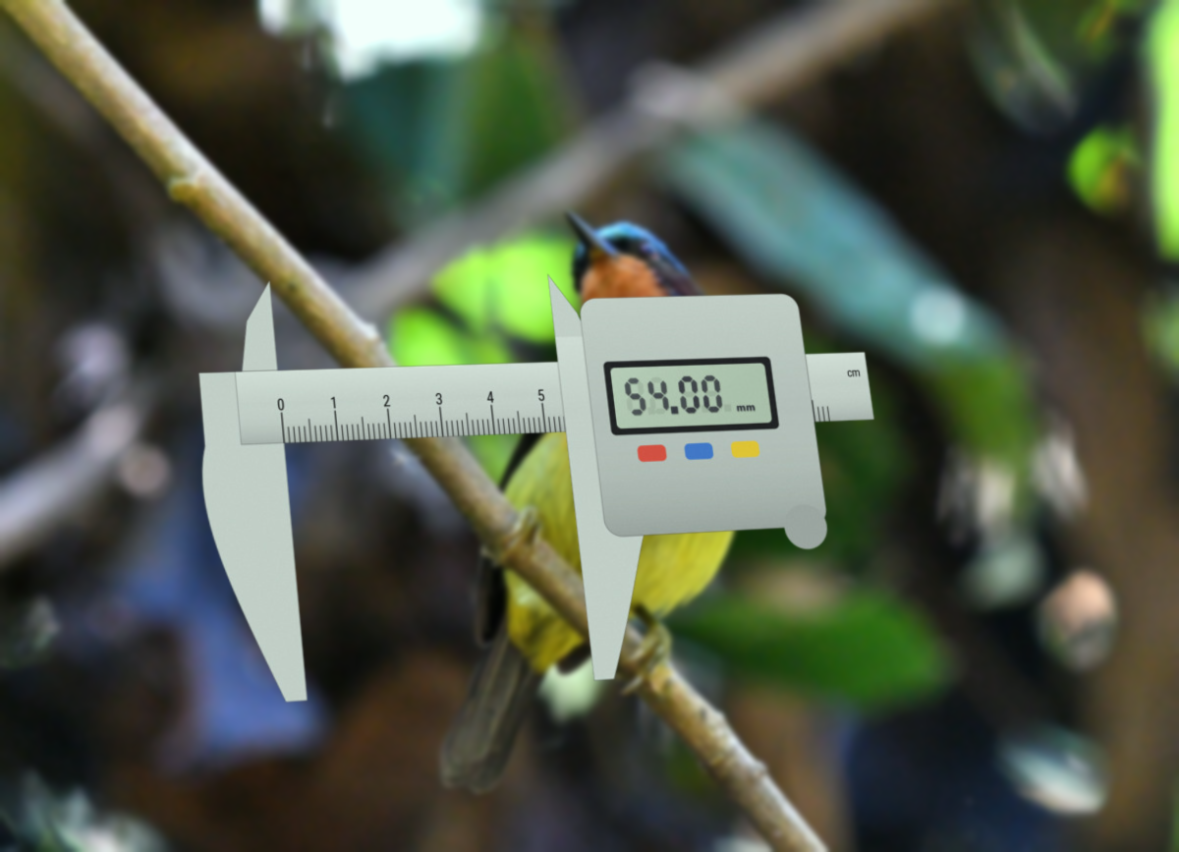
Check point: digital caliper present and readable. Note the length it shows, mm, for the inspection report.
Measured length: 54.00 mm
